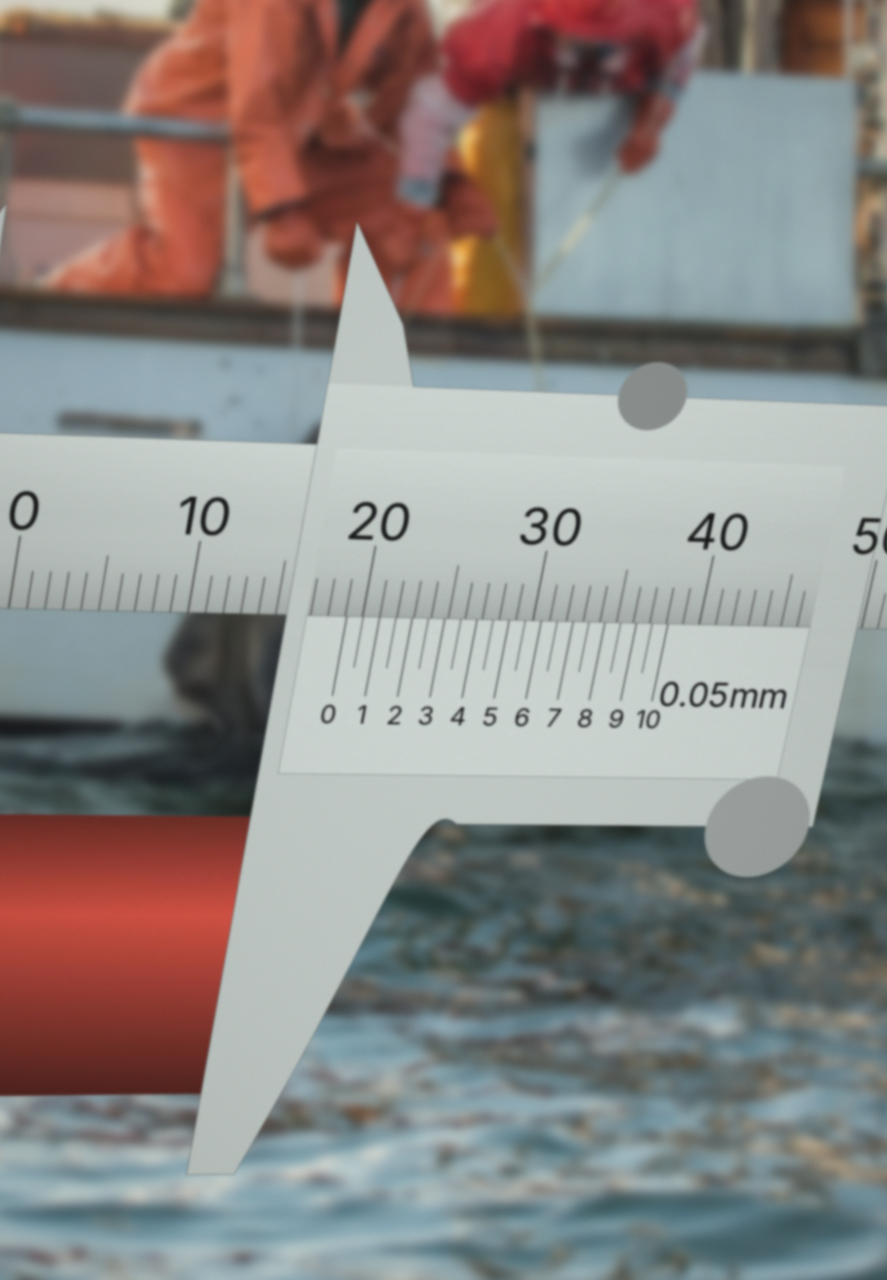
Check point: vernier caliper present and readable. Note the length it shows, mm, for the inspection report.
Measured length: 19.1 mm
